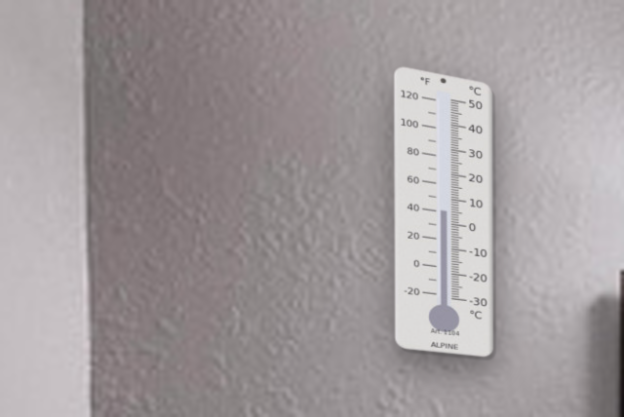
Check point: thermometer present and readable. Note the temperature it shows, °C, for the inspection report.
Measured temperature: 5 °C
